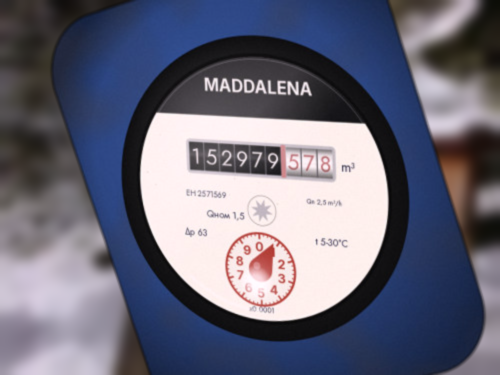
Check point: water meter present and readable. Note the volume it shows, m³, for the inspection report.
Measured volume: 152979.5780 m³
